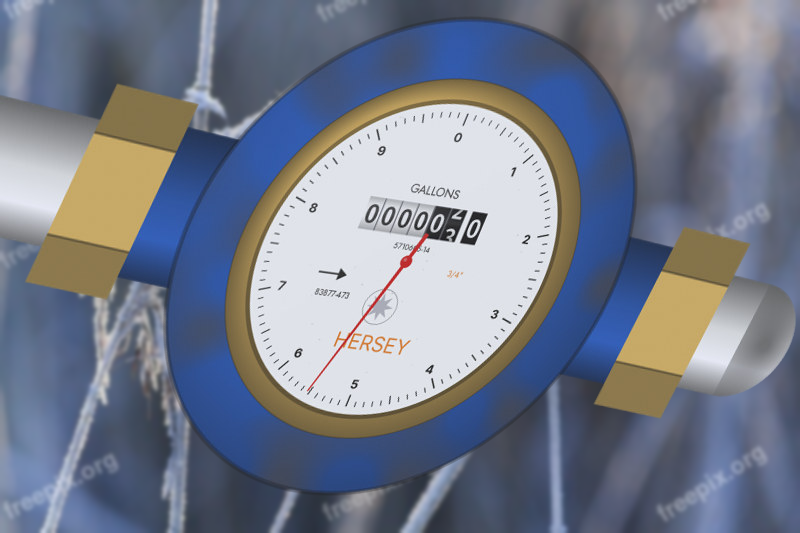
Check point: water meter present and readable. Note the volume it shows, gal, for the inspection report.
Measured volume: 25.5 gal
